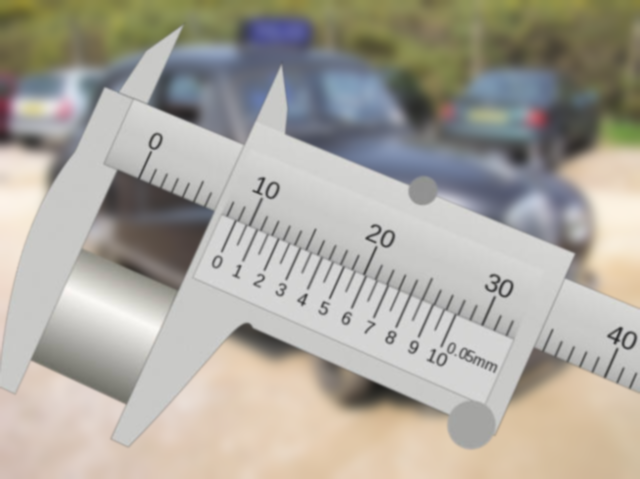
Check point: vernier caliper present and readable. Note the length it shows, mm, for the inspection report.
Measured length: 8.8 mm
